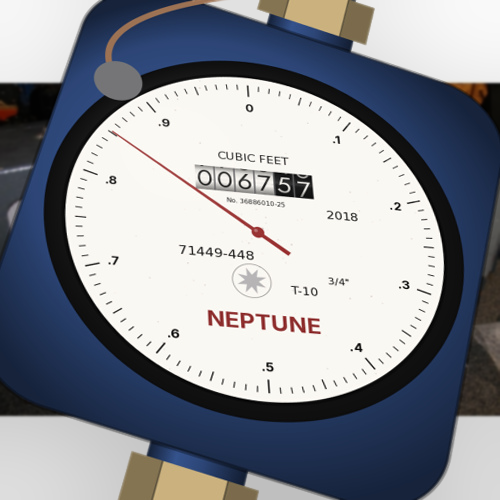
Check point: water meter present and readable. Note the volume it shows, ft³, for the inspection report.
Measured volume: 6756.85 ft³
